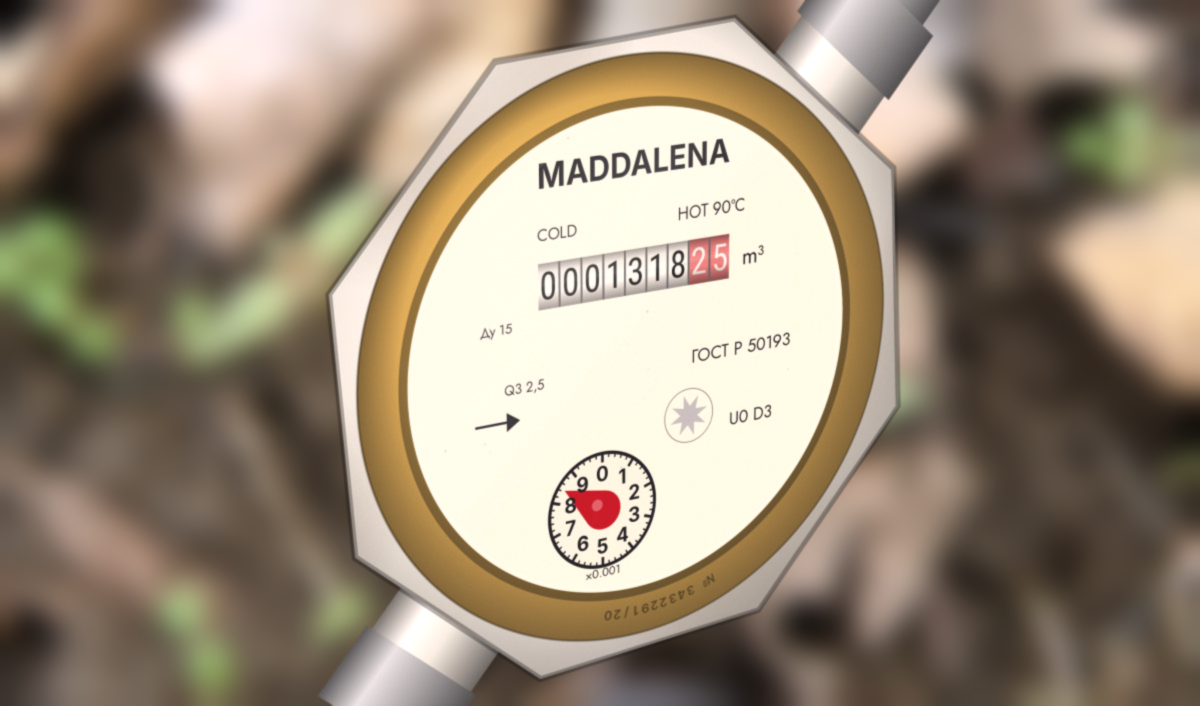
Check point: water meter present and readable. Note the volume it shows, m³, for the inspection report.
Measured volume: 1318.258 m³
